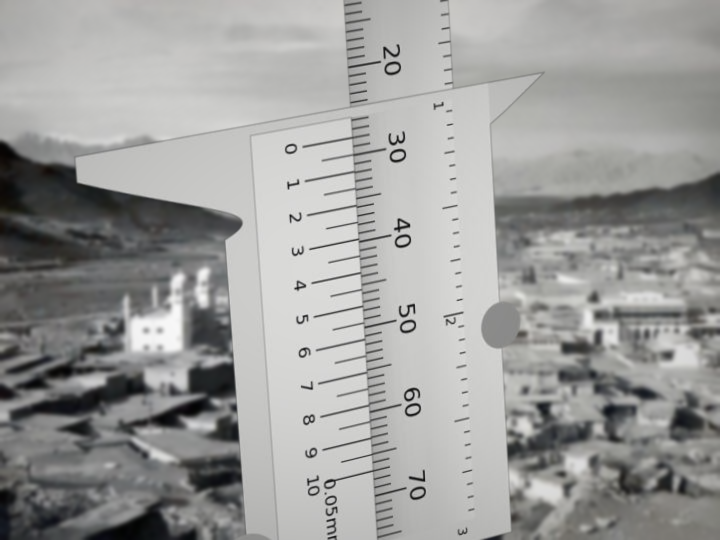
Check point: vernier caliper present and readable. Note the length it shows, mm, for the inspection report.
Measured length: 28.0 mm
